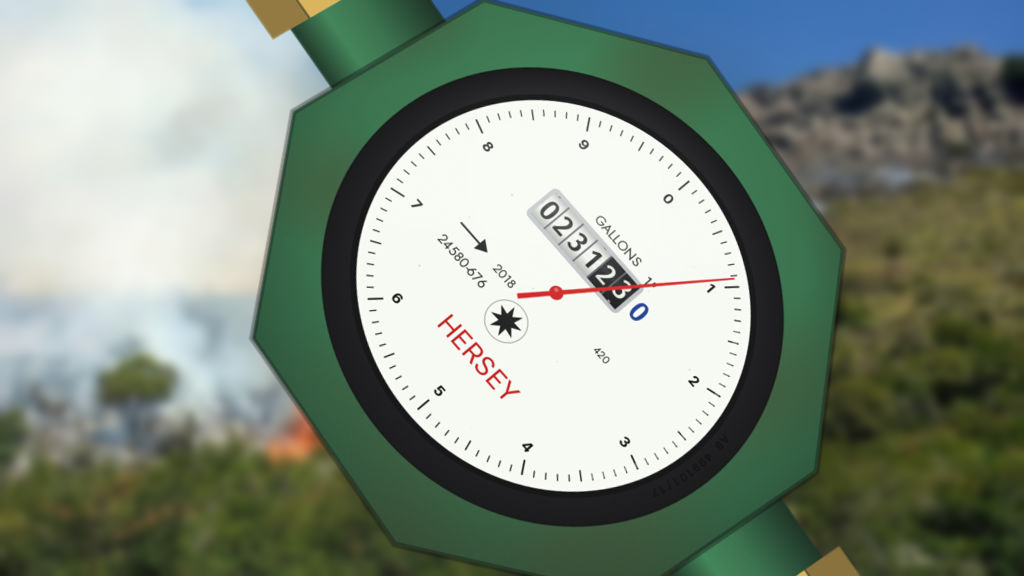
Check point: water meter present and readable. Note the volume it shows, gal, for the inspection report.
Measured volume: 231230.9 gal
